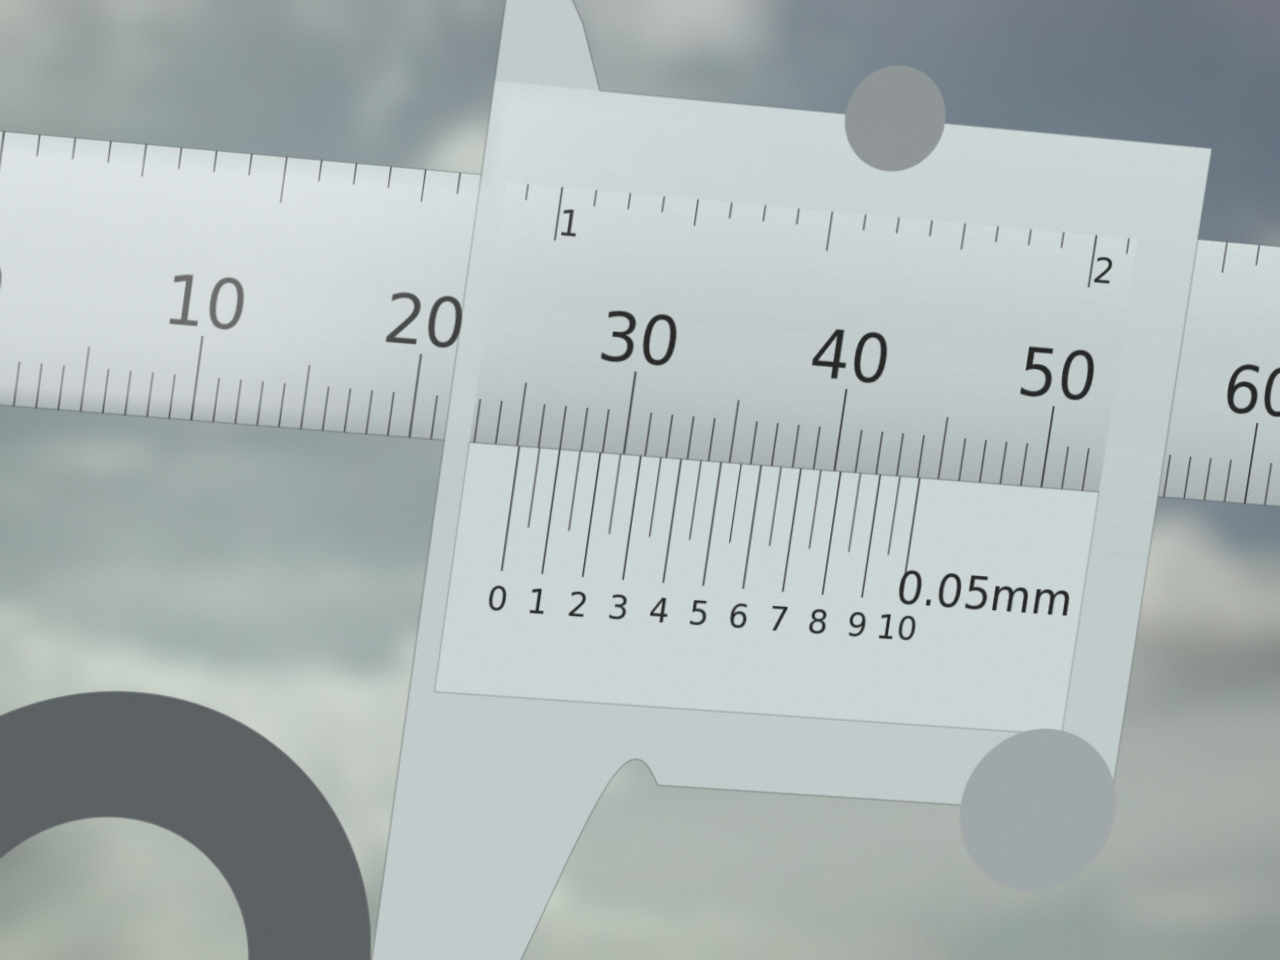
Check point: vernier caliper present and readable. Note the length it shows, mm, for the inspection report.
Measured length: 25.1 mm
